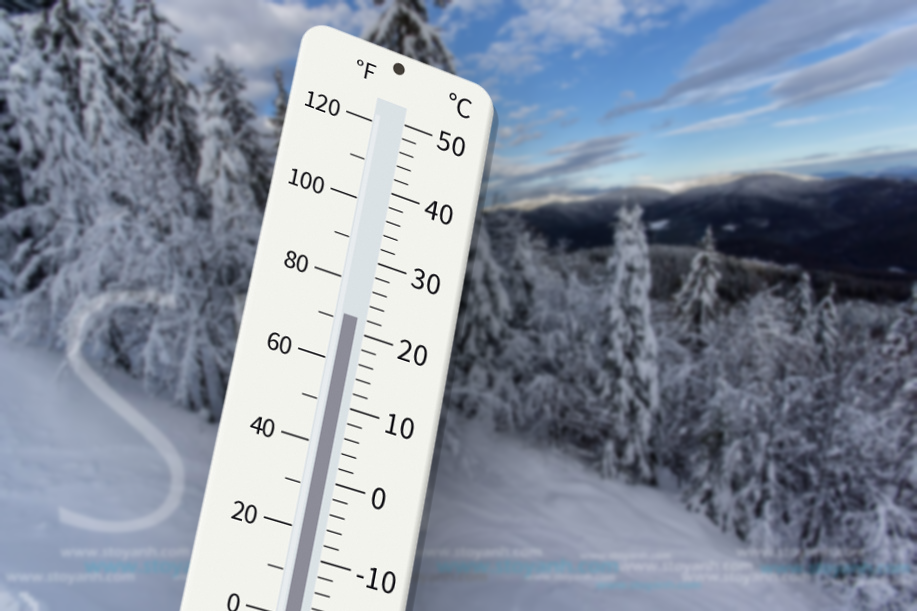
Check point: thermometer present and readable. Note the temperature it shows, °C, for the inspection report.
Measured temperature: 22 °C
